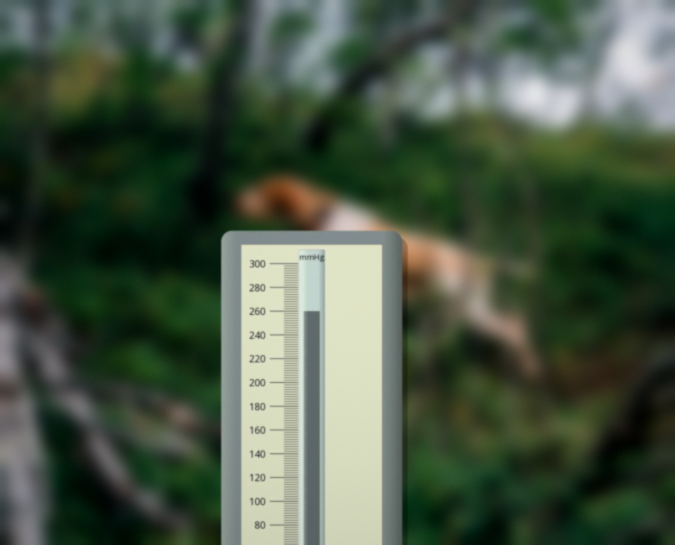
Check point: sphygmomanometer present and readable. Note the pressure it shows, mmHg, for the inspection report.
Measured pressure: 260 mmHg
